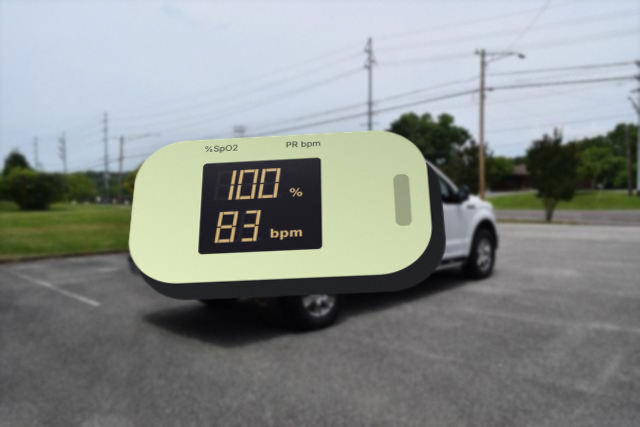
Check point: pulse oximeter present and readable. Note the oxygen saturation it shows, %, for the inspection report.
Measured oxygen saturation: 100 %
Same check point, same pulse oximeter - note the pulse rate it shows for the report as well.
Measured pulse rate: 83 bpm
